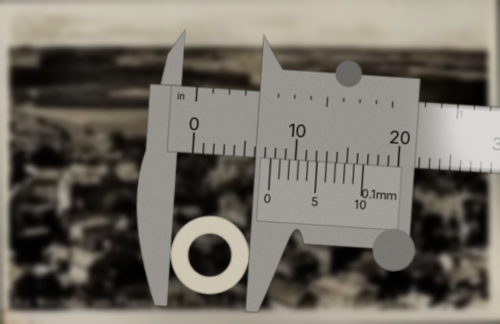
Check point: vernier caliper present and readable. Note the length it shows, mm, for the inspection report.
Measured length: 7.6 mm
